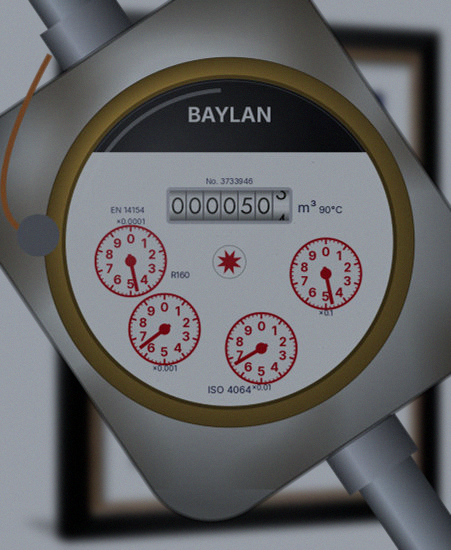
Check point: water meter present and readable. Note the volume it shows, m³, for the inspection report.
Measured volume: 503.4664 m³
